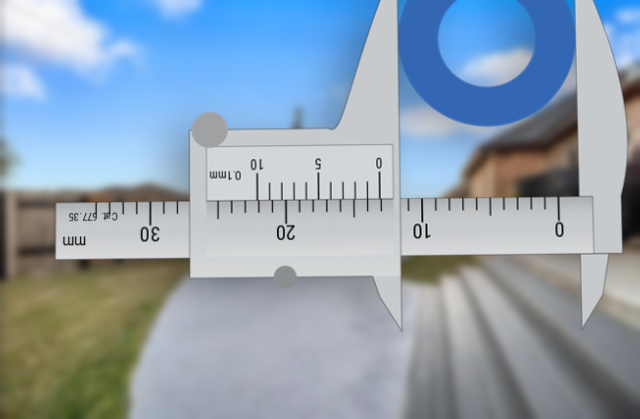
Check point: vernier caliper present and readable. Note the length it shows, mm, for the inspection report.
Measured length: 13.1 mm
